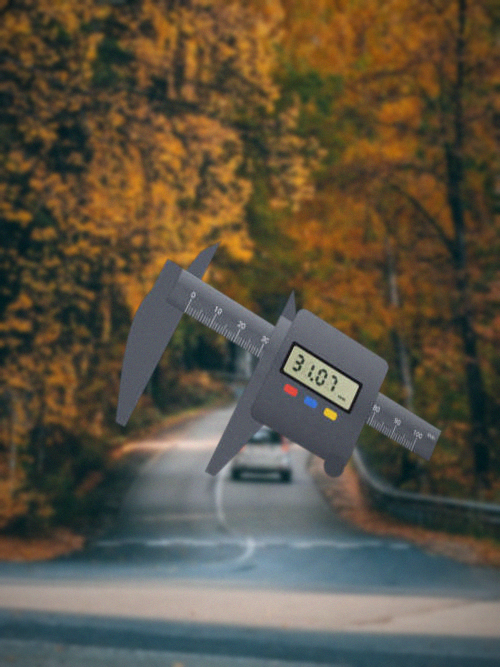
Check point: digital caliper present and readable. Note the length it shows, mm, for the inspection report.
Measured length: 31.07 mm
